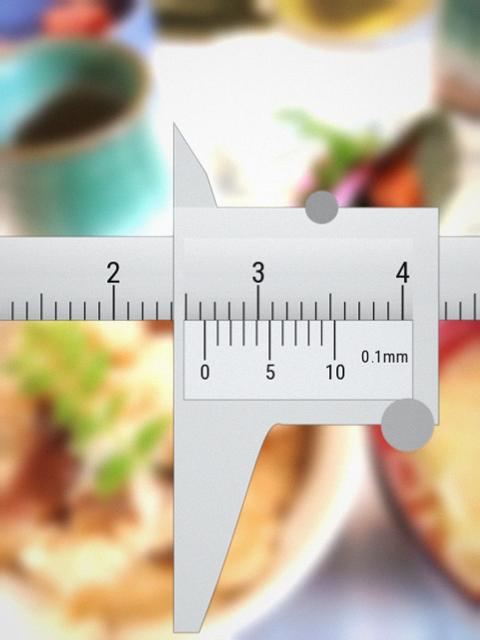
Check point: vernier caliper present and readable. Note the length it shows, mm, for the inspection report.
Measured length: 26.3 mm
